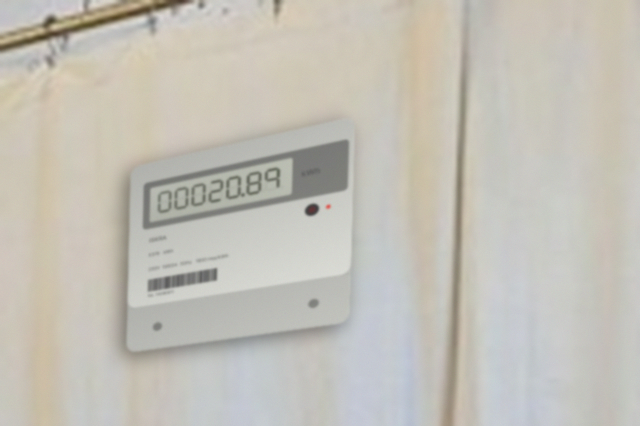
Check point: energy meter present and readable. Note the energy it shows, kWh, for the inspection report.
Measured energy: 20.89 kWh
